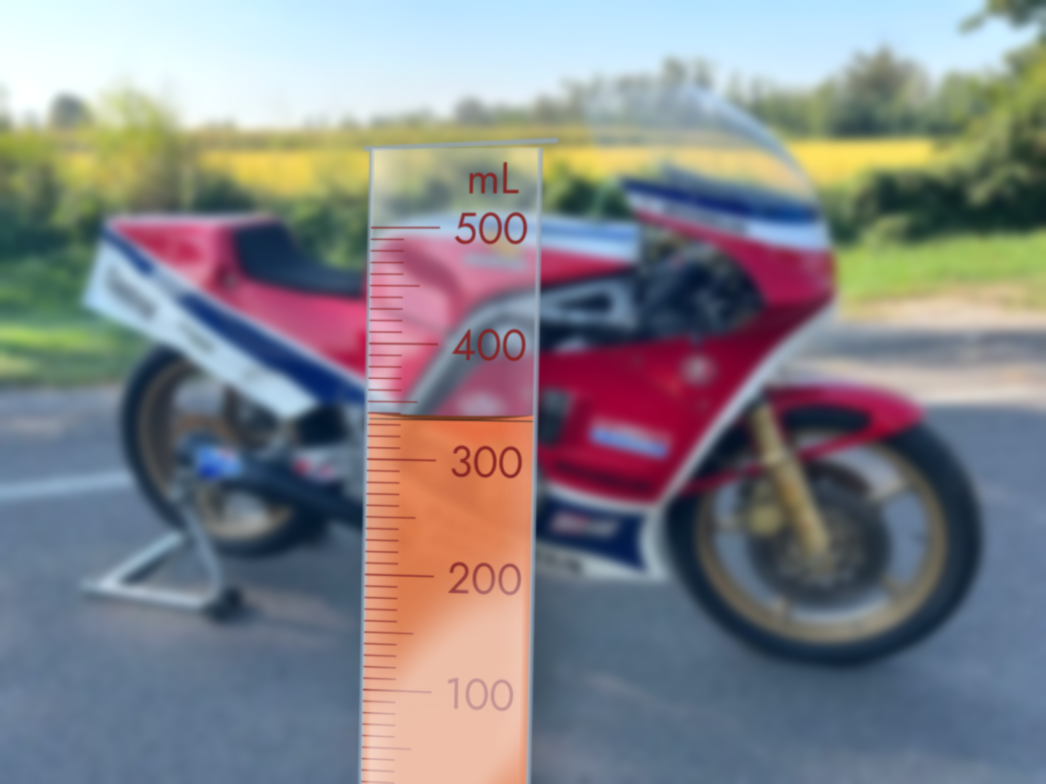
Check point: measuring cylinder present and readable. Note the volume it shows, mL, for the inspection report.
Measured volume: 335 mL
